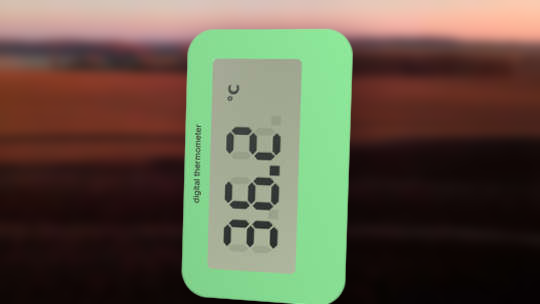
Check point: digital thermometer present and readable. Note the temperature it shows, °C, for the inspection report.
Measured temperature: 36.2 °C
